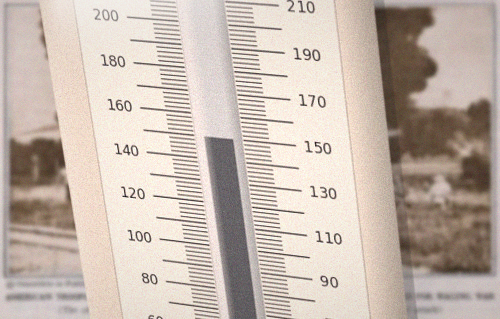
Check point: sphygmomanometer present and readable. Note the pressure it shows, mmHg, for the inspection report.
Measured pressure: 150 mmHg
